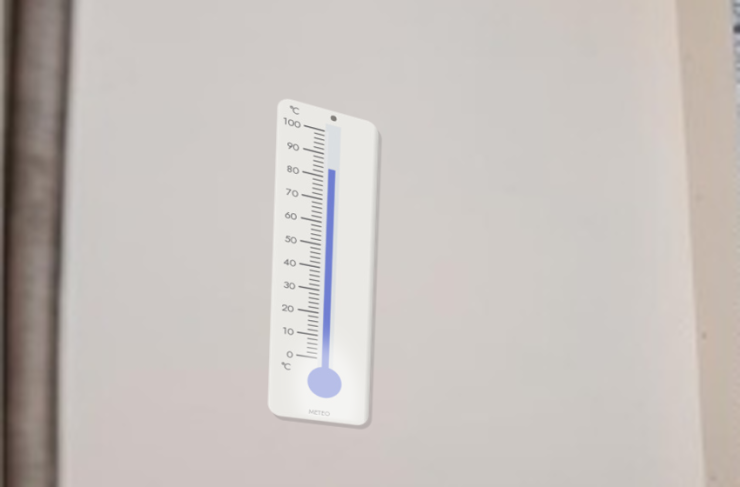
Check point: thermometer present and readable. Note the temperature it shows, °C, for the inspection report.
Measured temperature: 84 °C
